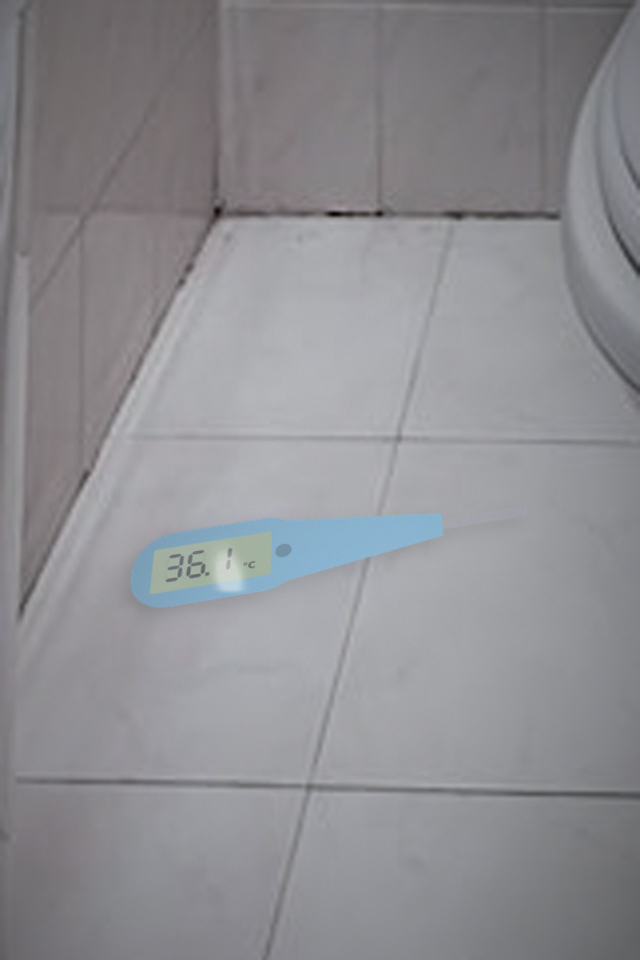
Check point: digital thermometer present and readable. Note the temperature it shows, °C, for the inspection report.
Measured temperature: 36.1 °C
